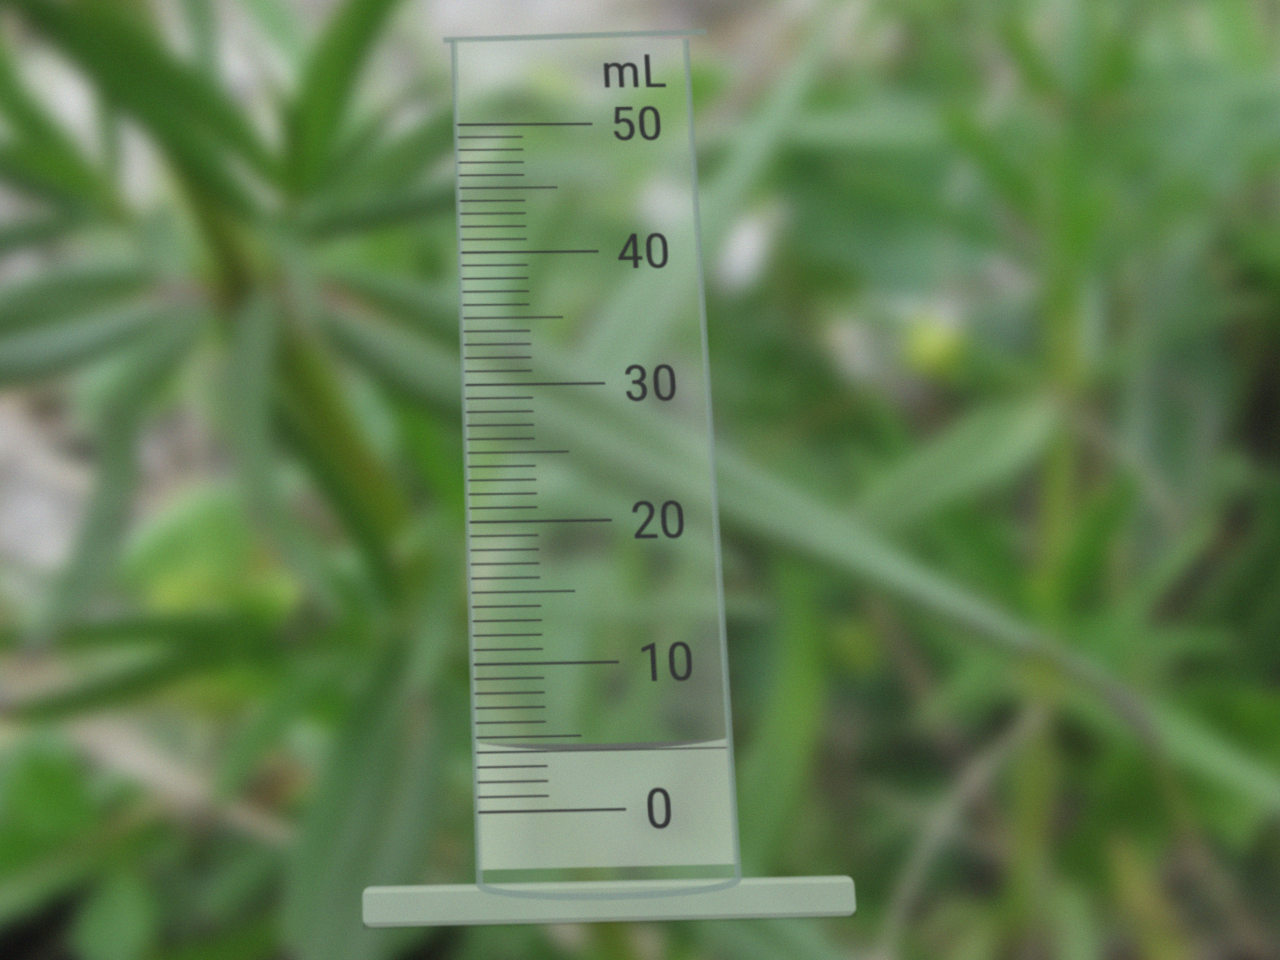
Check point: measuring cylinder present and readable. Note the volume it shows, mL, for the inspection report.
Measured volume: 4 mL
